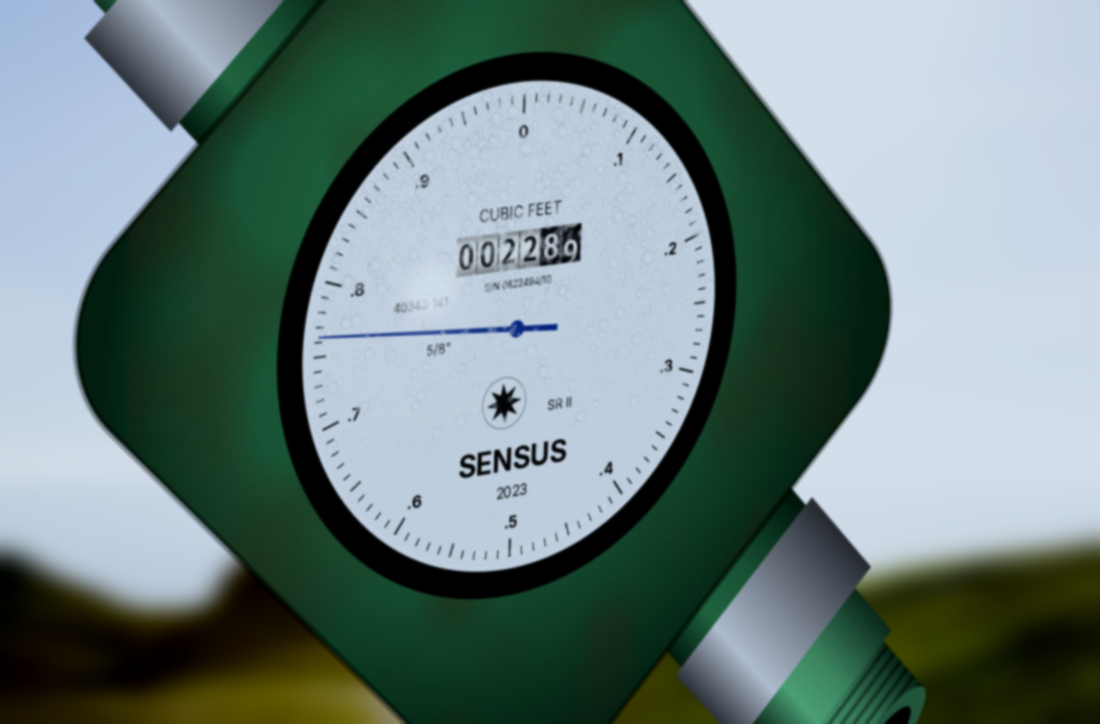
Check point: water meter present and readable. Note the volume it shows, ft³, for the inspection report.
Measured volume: 2288.76 ft³
